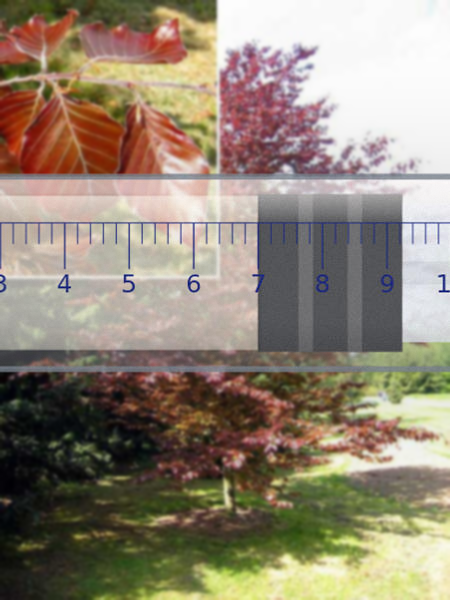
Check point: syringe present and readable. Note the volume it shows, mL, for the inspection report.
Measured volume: 7 mL
